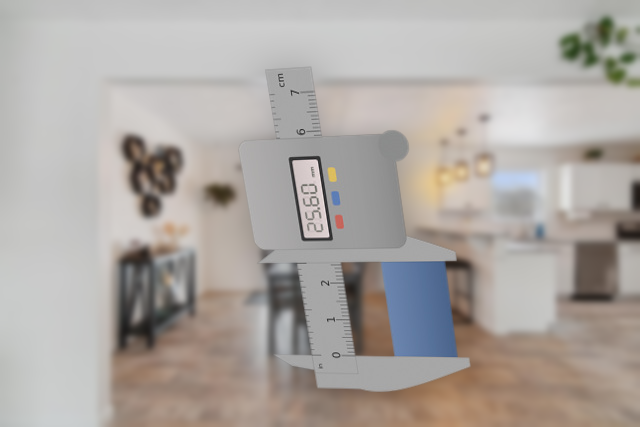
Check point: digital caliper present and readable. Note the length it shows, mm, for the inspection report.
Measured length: 25.60 mm
